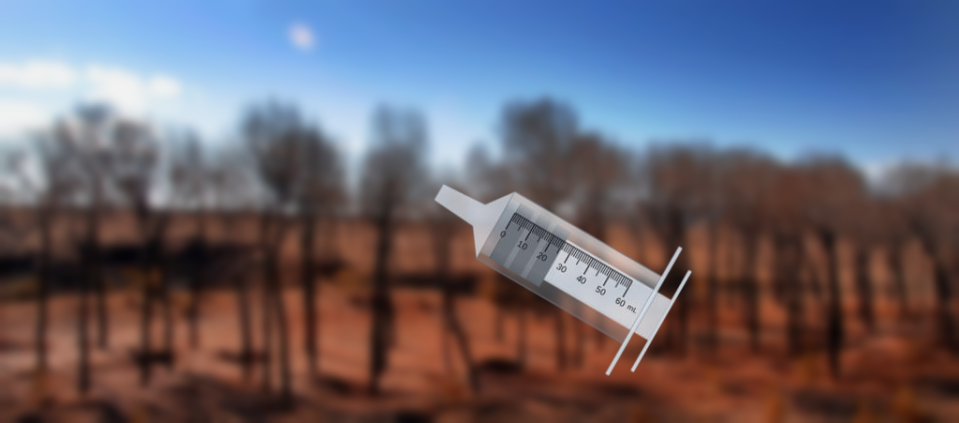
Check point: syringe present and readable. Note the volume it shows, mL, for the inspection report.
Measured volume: 0 mL
